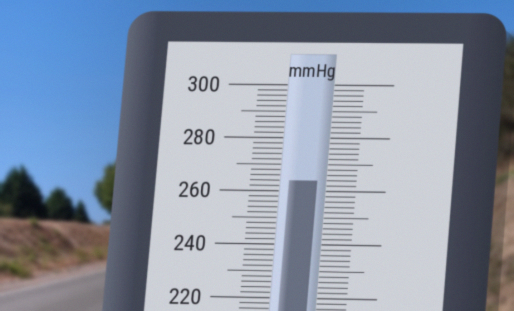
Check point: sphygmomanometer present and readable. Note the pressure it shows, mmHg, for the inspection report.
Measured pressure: 264 mmHg
